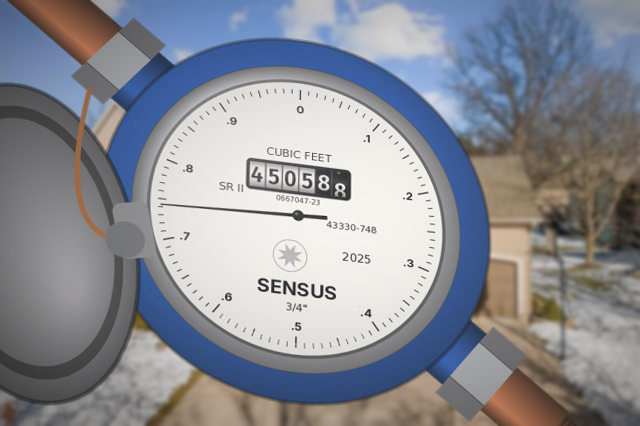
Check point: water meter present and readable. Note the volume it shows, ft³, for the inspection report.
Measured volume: 450587.74 ft³
